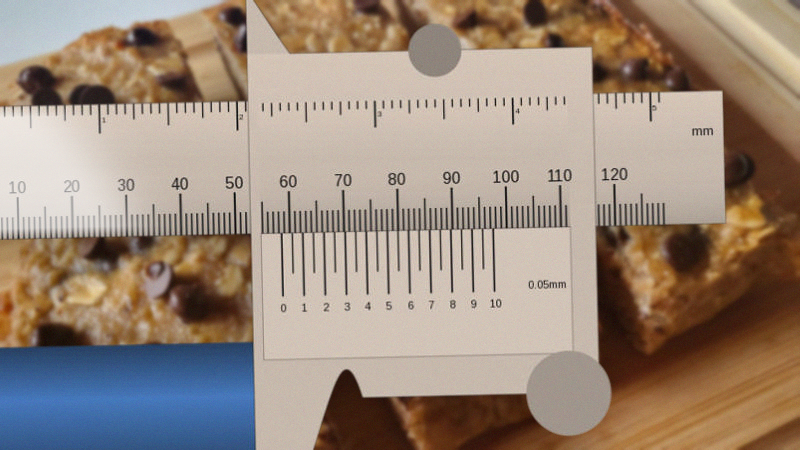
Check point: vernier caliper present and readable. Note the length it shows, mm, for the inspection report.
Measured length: 58.5 mm
